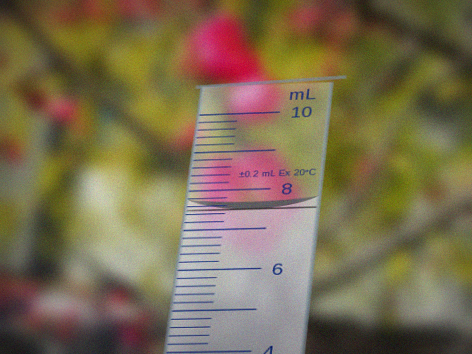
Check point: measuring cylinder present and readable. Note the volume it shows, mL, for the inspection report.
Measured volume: 7.5 mL
